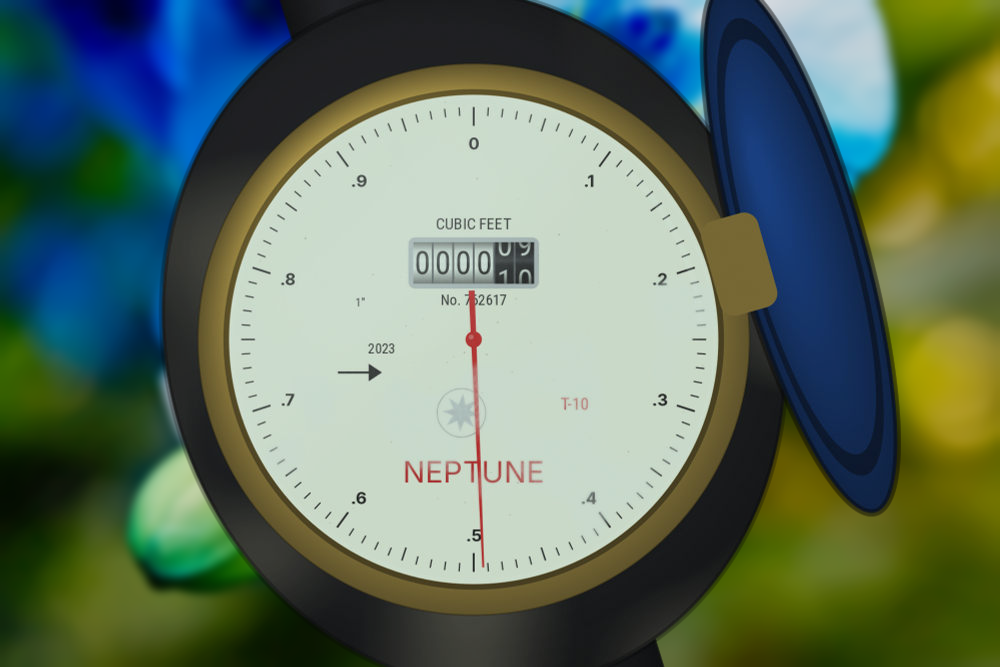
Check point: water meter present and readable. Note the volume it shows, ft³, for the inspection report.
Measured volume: 9.49 ft³
